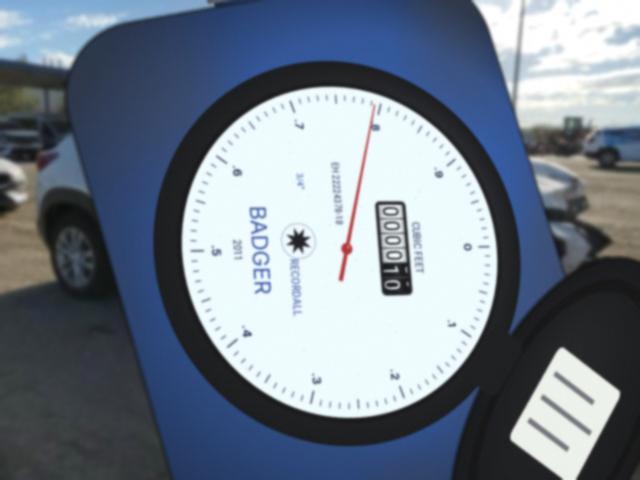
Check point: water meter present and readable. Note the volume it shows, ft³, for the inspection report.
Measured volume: 9.79 ft³
